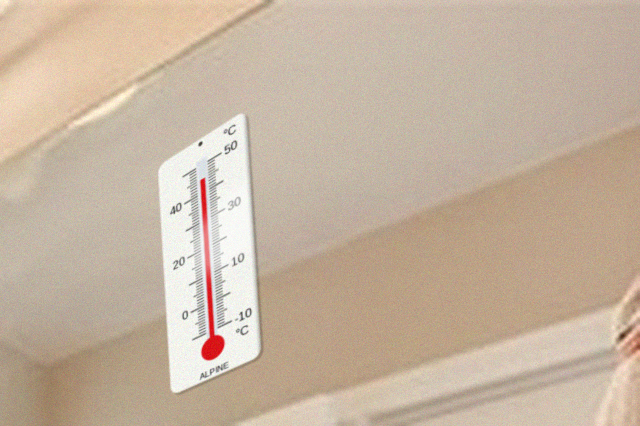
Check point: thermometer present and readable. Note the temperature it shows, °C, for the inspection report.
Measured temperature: 45 °C
